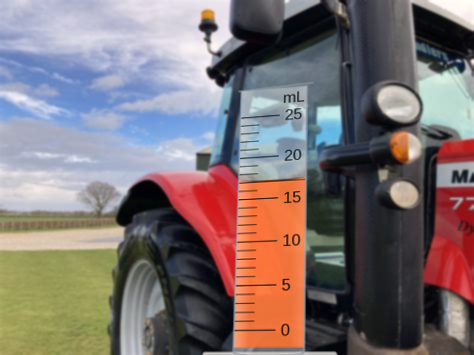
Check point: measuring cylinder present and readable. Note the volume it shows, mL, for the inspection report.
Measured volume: 17 mL
